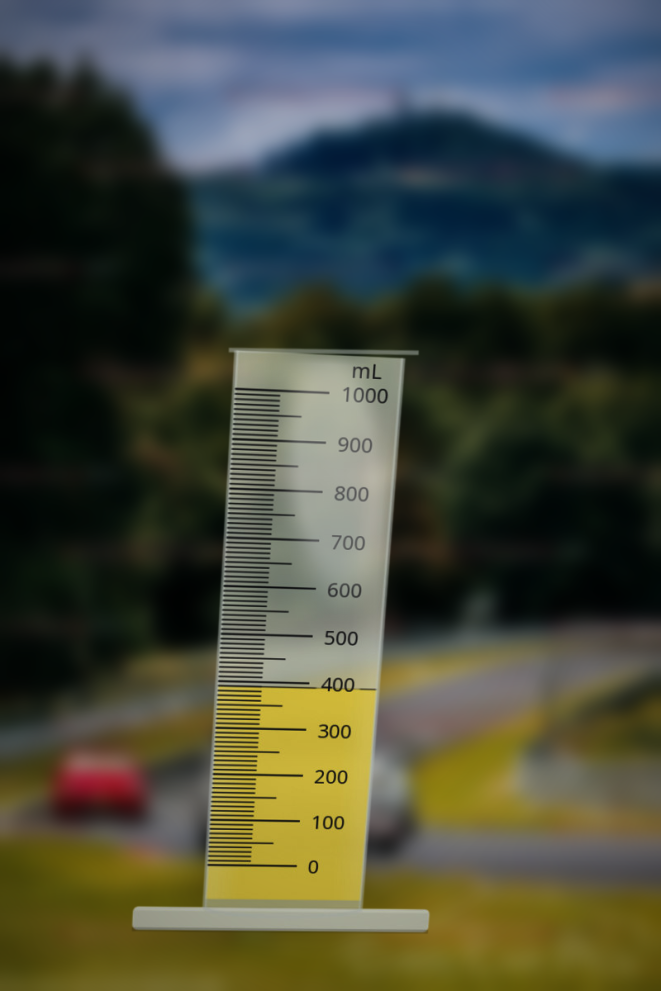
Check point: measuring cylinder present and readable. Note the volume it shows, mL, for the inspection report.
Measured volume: 390 mL
